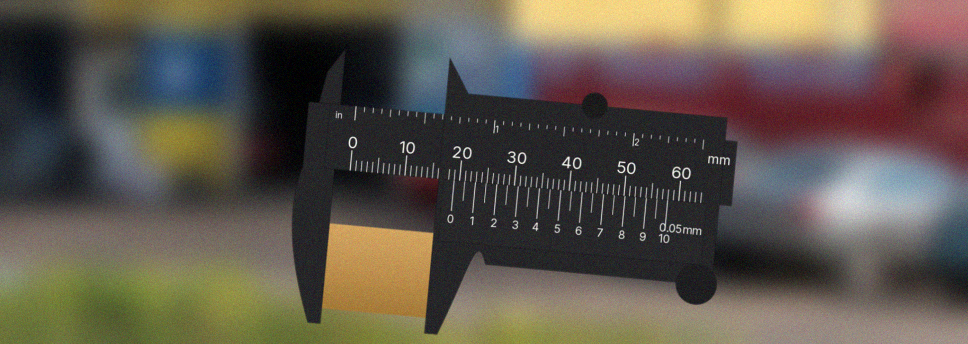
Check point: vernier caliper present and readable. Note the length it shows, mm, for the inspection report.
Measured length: 19.0 mm
